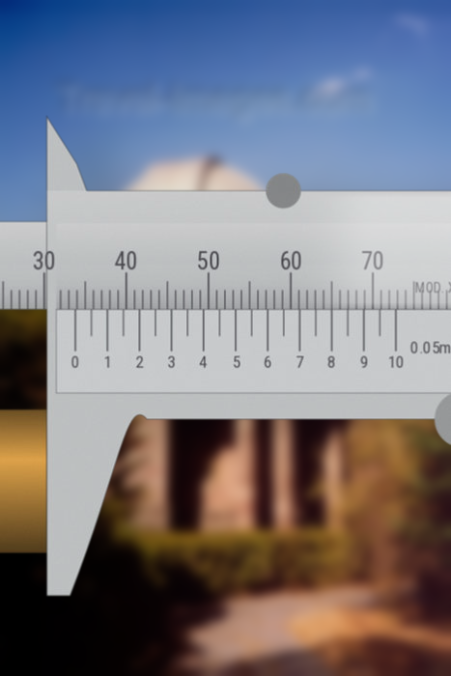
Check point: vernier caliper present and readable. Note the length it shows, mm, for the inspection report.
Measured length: 33.8 mm
